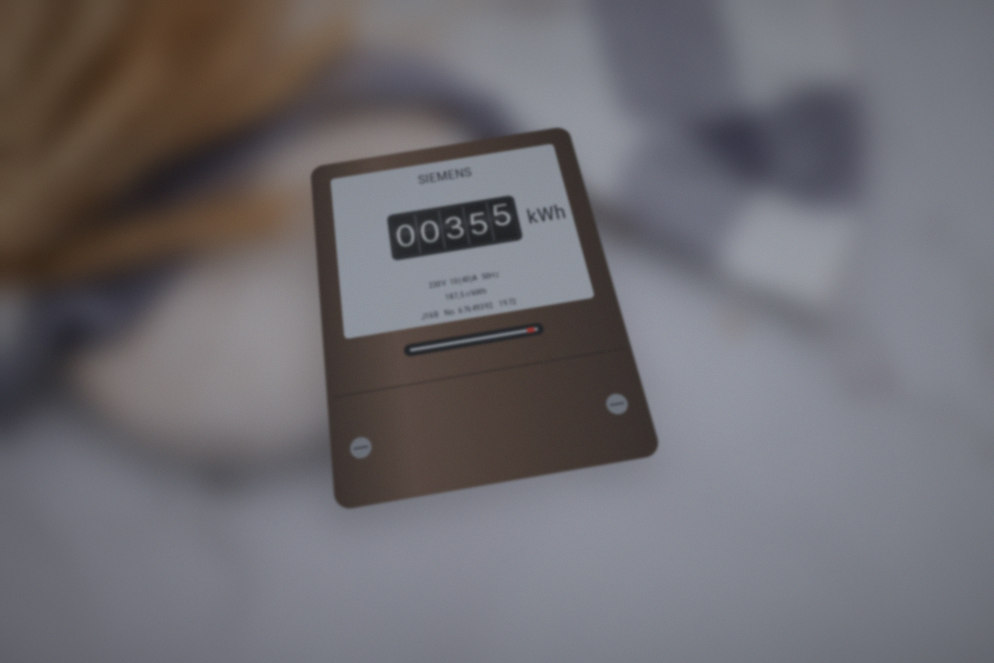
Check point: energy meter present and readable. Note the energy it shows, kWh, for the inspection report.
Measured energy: 355 kWh
